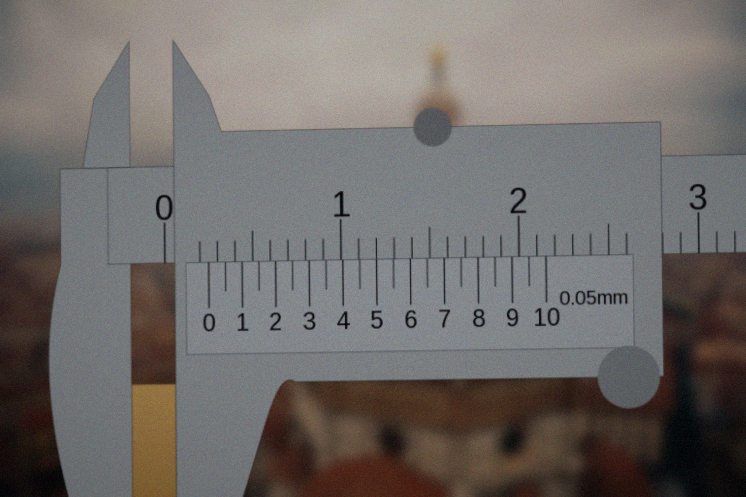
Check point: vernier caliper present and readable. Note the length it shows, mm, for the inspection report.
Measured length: 2.5 mm
